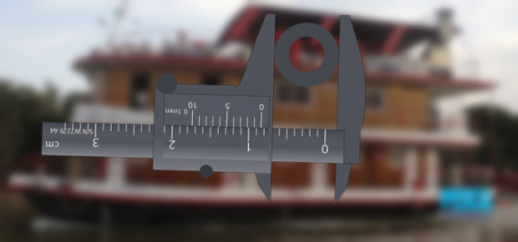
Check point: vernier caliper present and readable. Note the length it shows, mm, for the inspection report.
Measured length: 8.4 mm
